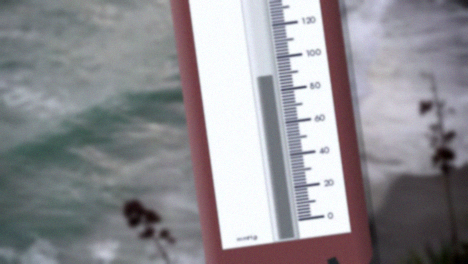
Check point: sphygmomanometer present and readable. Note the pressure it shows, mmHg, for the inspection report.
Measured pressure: 90 mmHg
